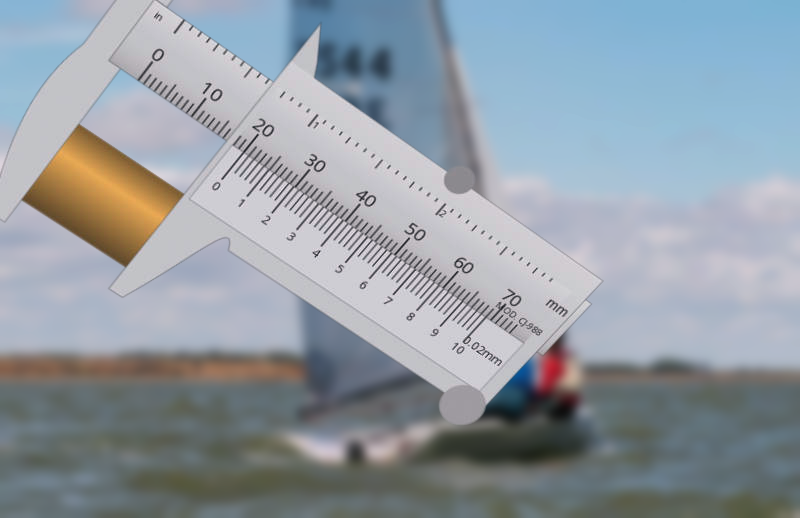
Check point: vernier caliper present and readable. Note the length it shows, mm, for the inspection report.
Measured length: 20.0 mm
